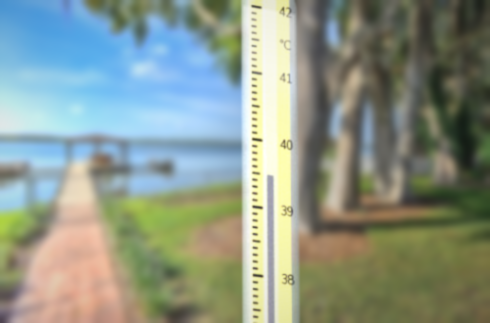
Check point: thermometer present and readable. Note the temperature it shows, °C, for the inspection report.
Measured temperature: 39.5 °C
